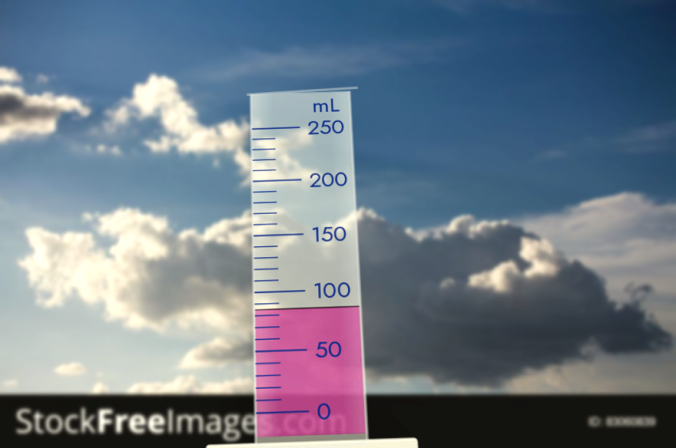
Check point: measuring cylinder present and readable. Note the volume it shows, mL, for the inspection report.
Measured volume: 85 mL
